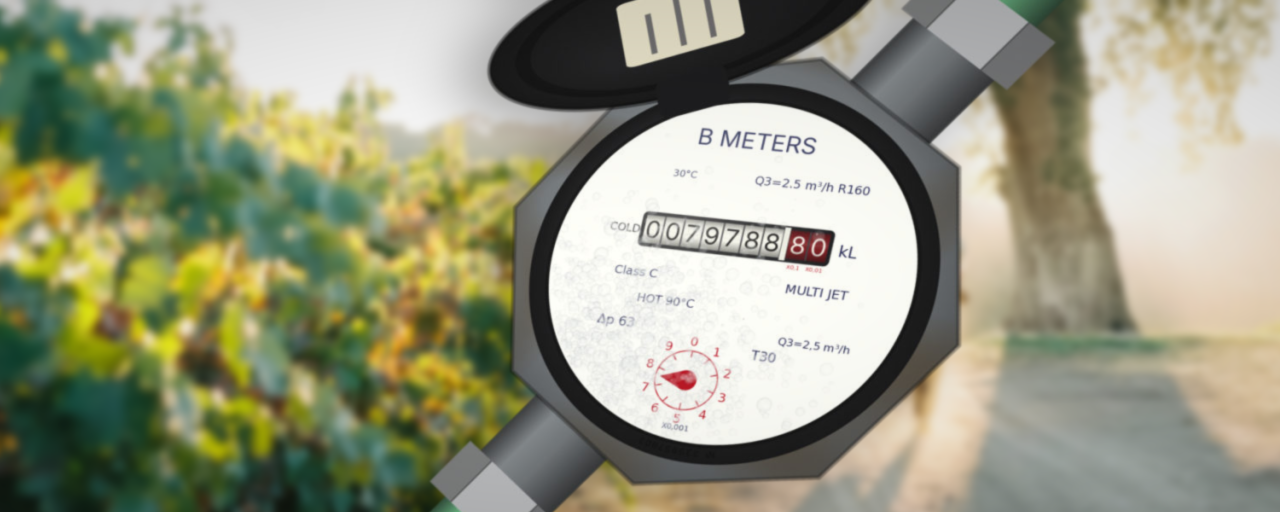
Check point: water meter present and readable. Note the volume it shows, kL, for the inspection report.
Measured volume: 79788.807 kL
